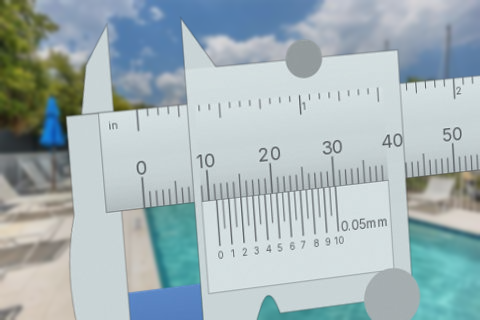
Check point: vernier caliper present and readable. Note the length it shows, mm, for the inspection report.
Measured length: 11.2 mm
